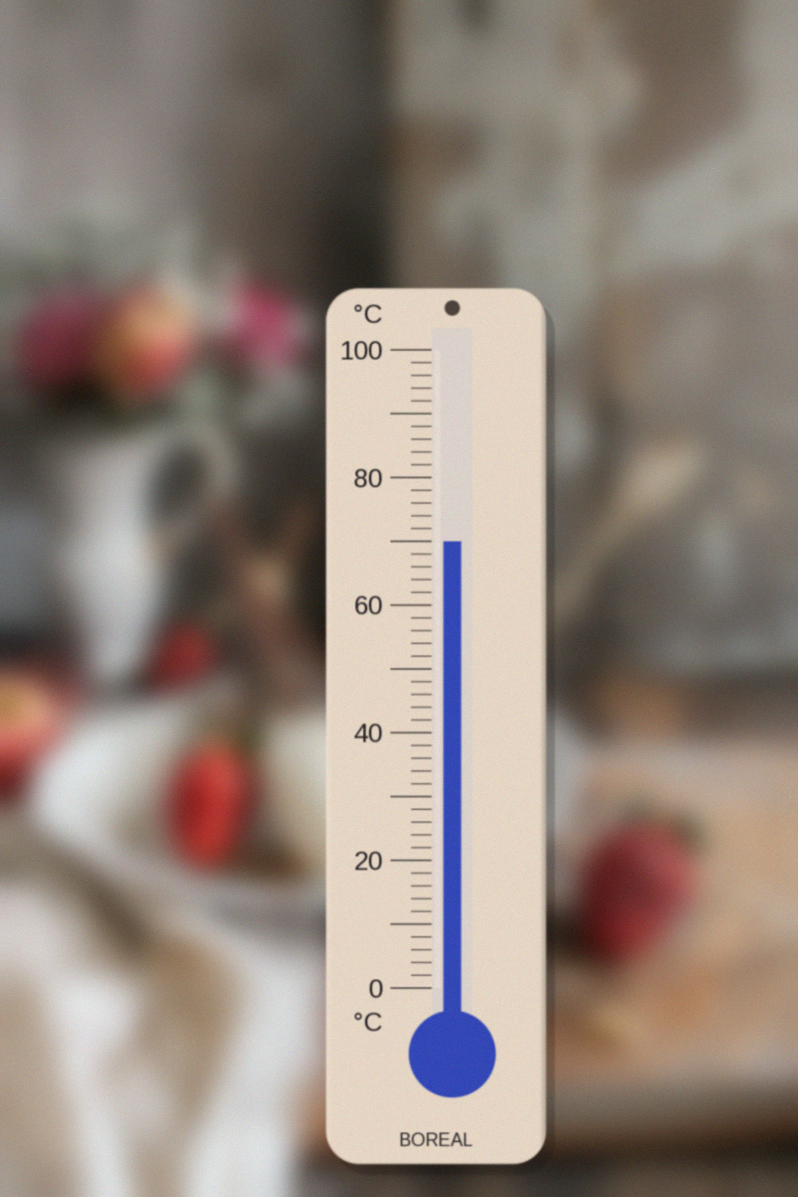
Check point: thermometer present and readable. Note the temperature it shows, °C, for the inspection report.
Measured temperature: 70 °C
